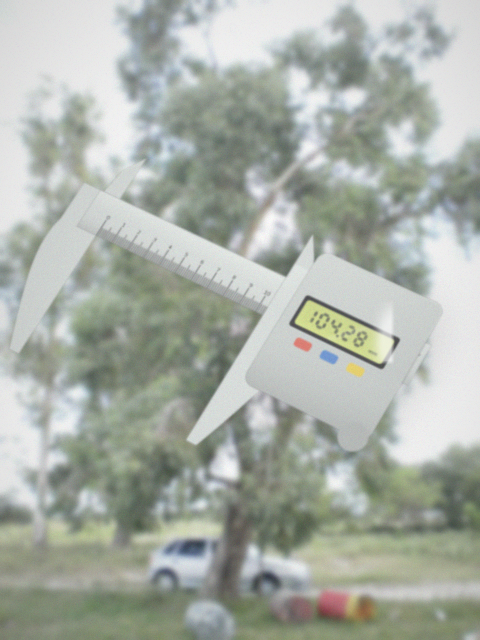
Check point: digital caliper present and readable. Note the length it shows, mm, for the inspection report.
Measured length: 104.28 mm
